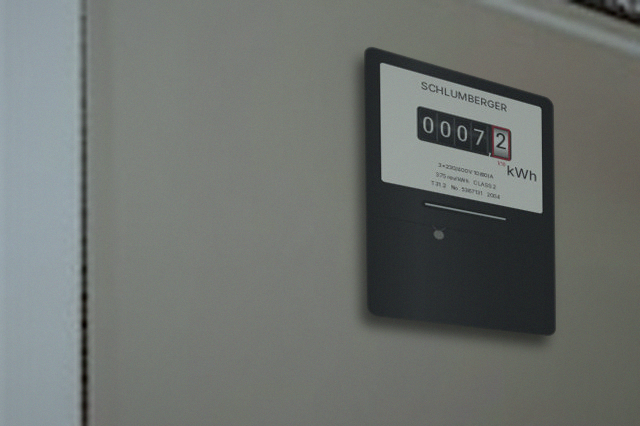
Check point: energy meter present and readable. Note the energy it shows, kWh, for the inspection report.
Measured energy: 7.2 kWh
